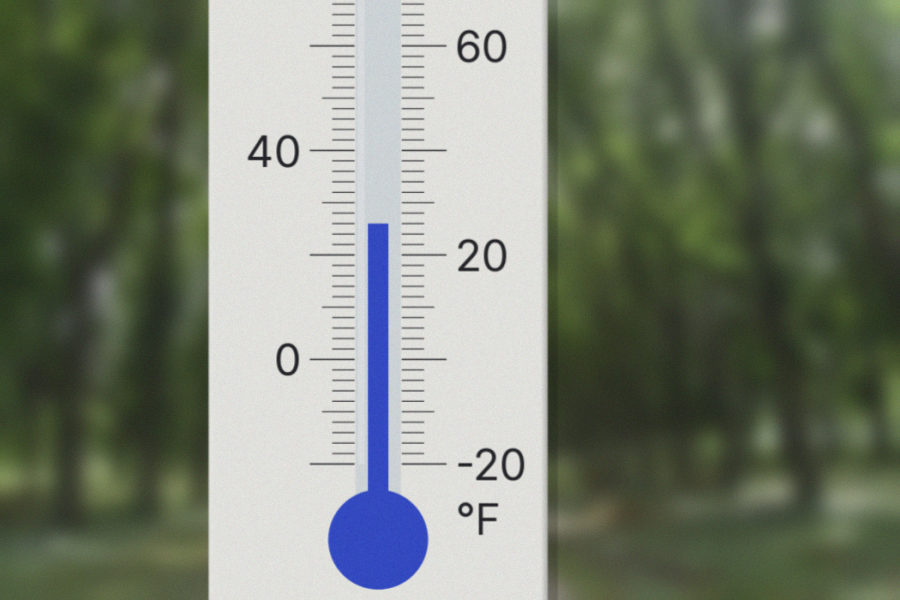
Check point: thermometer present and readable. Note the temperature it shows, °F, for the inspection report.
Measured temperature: 26 °F
